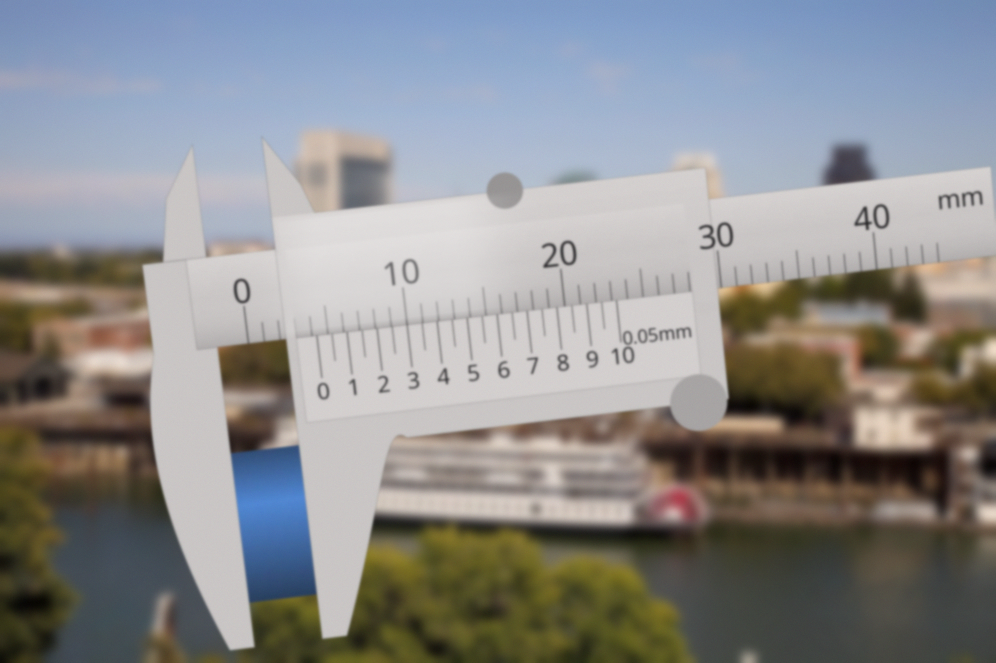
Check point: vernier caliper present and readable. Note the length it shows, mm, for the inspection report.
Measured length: 4.3 mm
